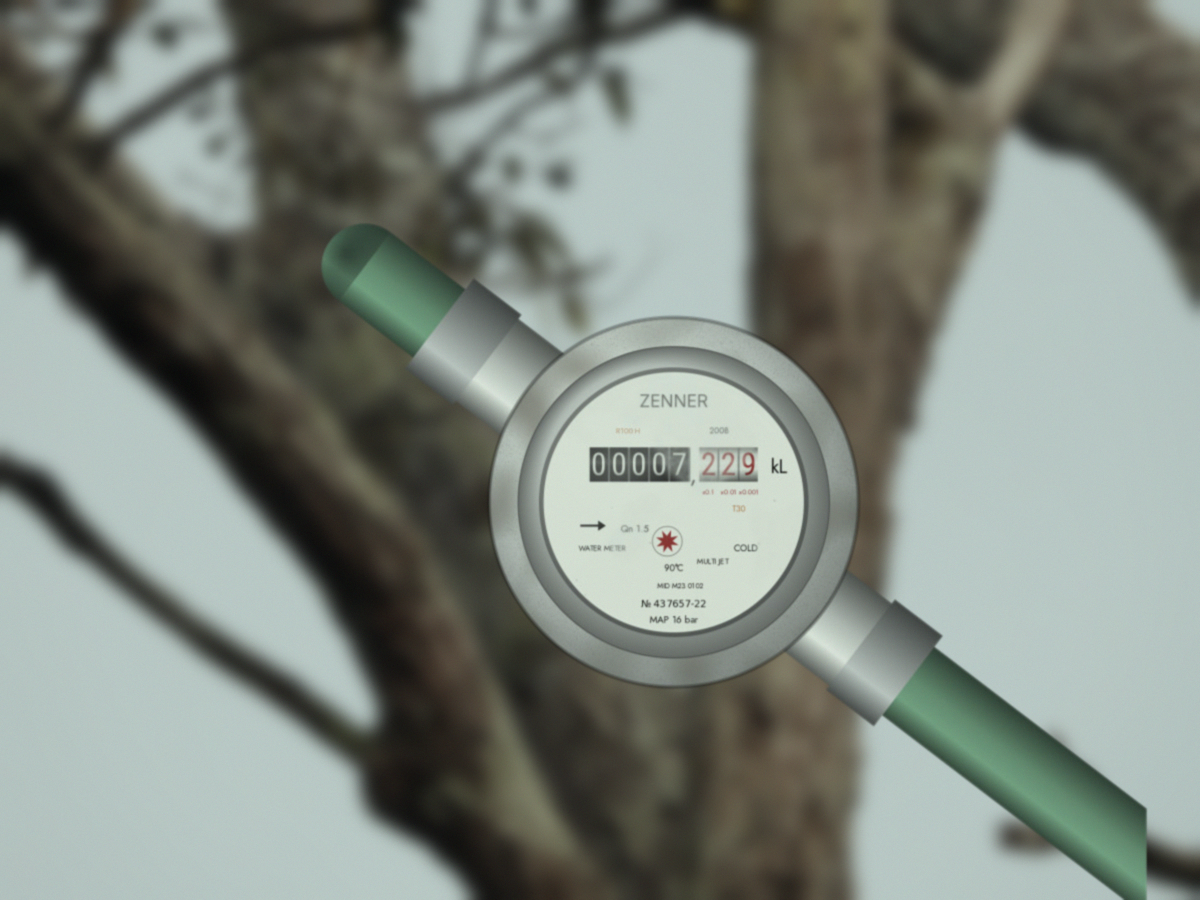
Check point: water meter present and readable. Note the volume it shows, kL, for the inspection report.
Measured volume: 7.229 kL
